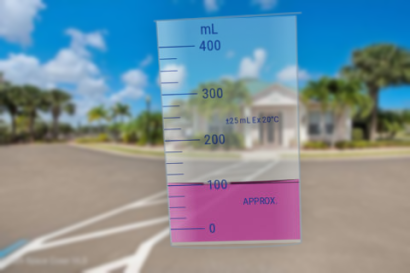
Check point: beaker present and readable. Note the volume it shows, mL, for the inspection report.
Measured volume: 100 mL
